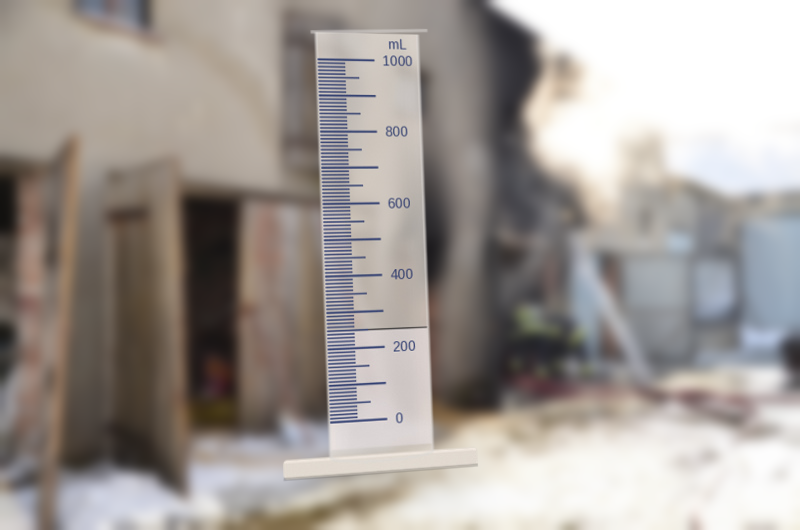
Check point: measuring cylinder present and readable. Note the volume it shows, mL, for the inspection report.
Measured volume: 250 mL
